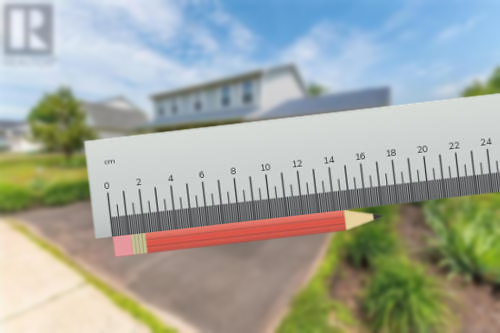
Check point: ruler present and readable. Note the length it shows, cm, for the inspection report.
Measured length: 17 cm
